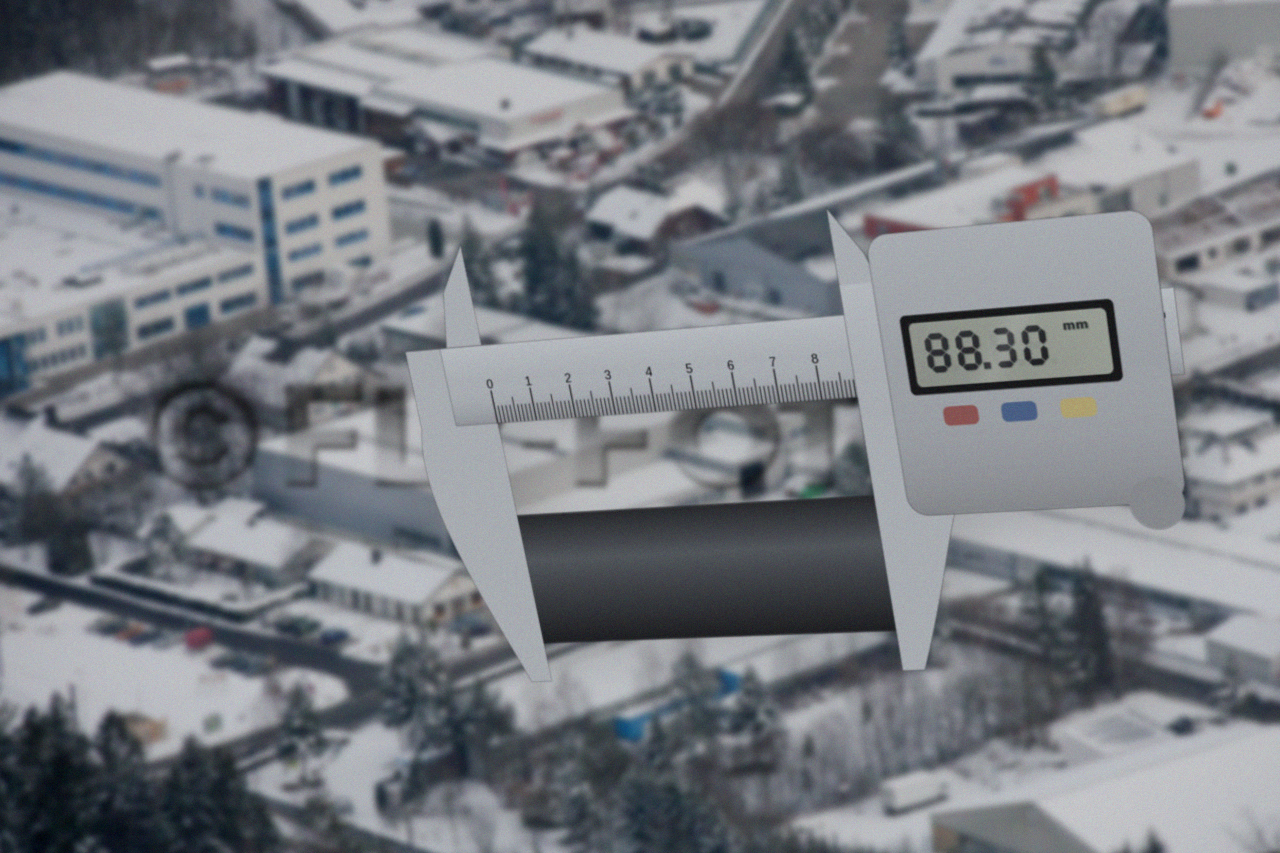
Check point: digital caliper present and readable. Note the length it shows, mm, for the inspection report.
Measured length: 88.30 mm
